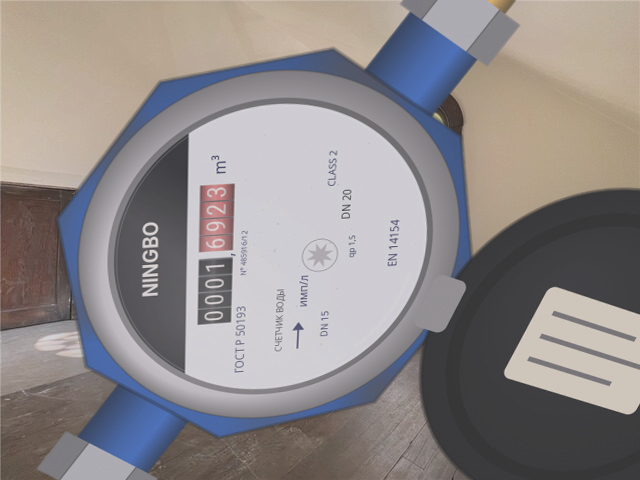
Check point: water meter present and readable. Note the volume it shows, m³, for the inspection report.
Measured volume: 1.6923 m³
